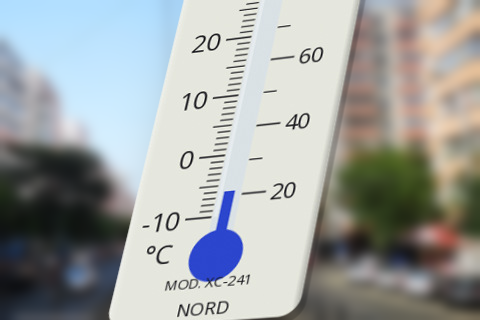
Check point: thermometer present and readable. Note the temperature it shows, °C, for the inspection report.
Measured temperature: -6 °C
